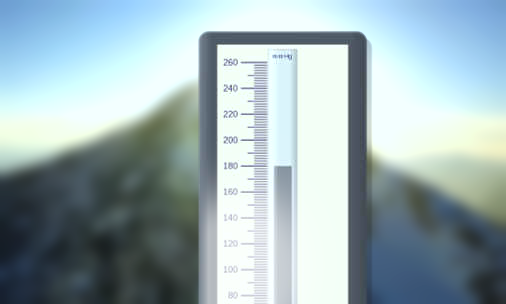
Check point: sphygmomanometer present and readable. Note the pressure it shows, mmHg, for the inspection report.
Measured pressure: 180 mmHg
